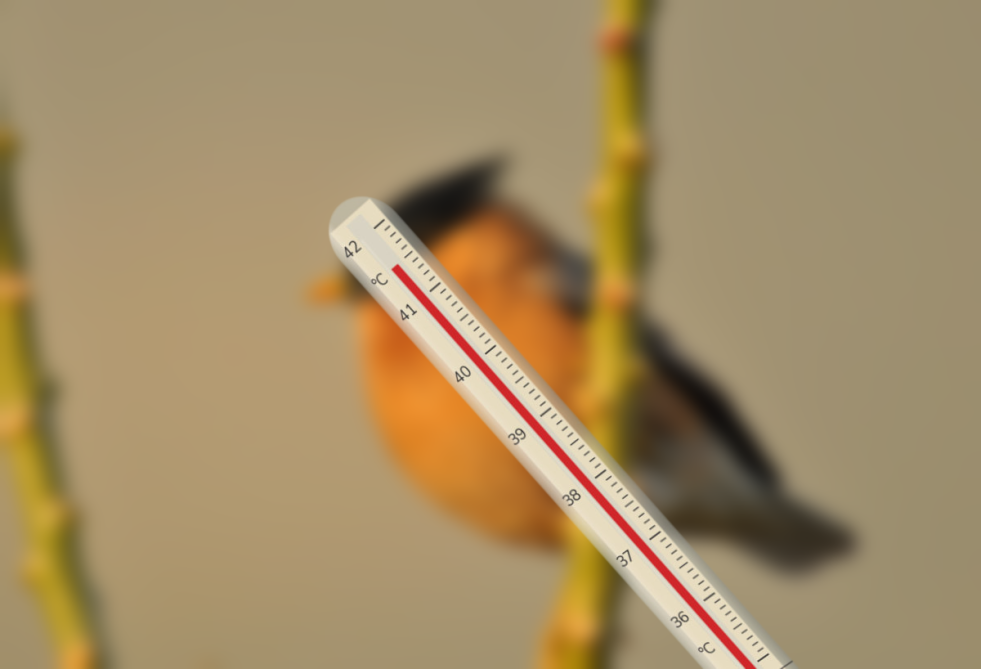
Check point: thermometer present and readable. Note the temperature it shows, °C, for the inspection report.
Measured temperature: 41.5 °C
